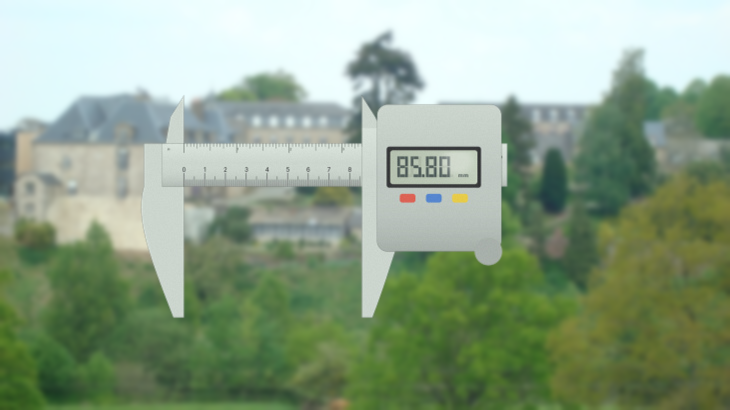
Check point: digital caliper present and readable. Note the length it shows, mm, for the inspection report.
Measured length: 85.80 mm
